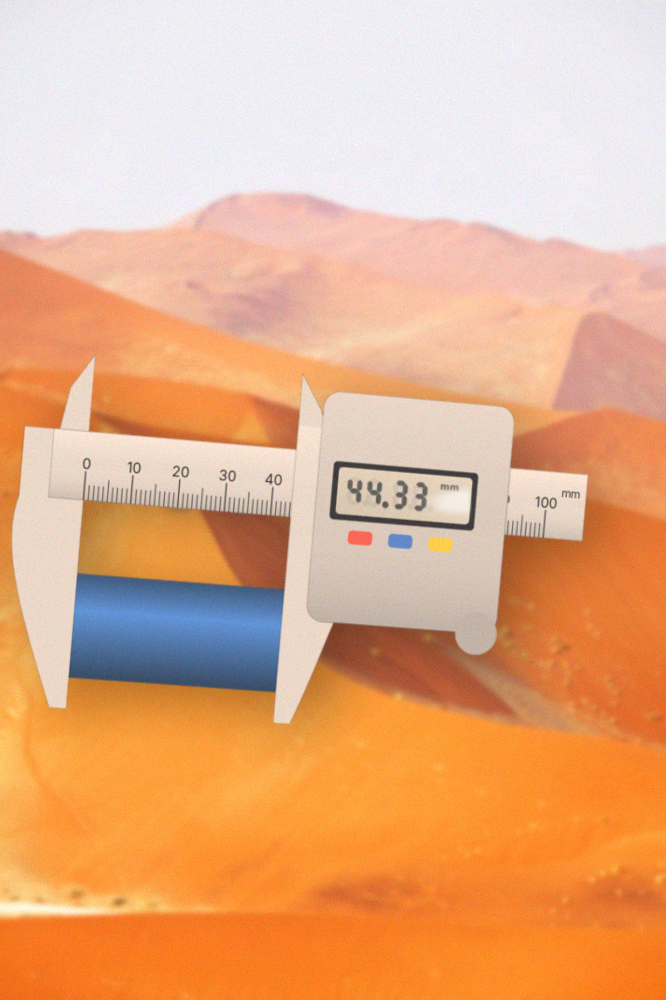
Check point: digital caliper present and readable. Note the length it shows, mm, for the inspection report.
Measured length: 44.33 mm
